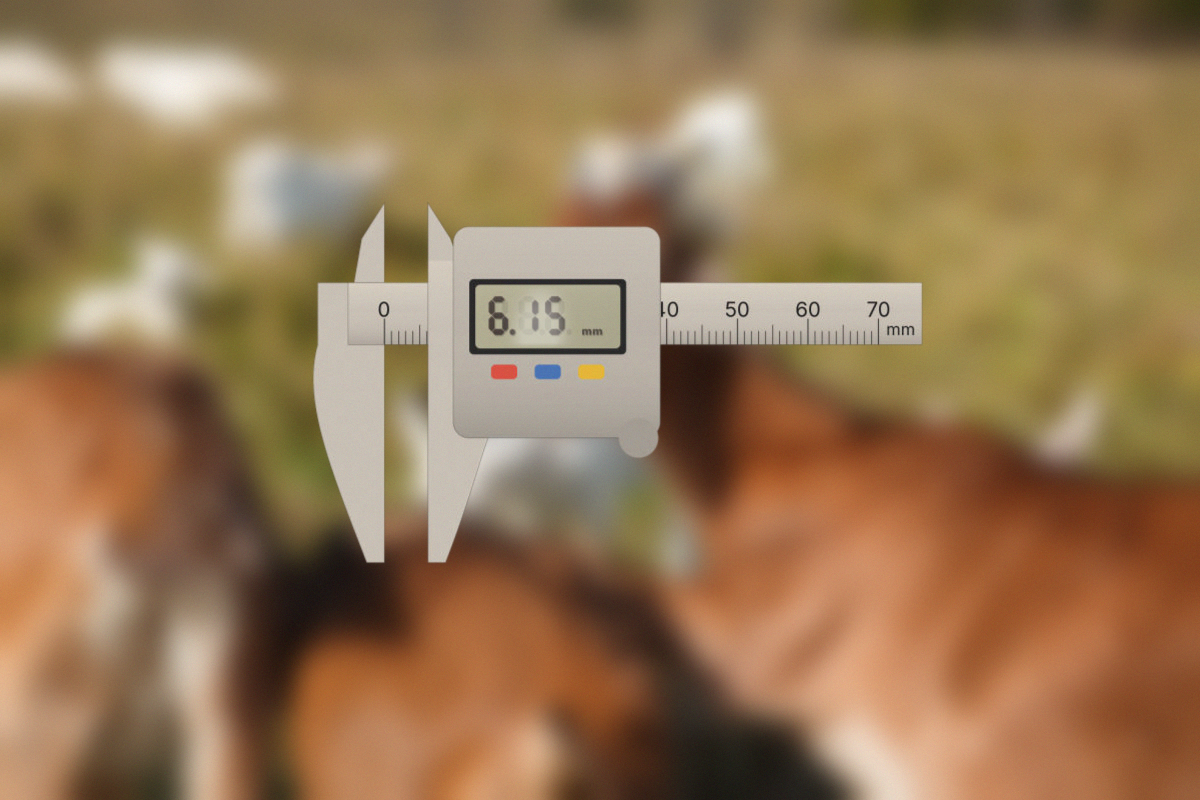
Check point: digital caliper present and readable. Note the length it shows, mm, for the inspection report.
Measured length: 6.15 mm
